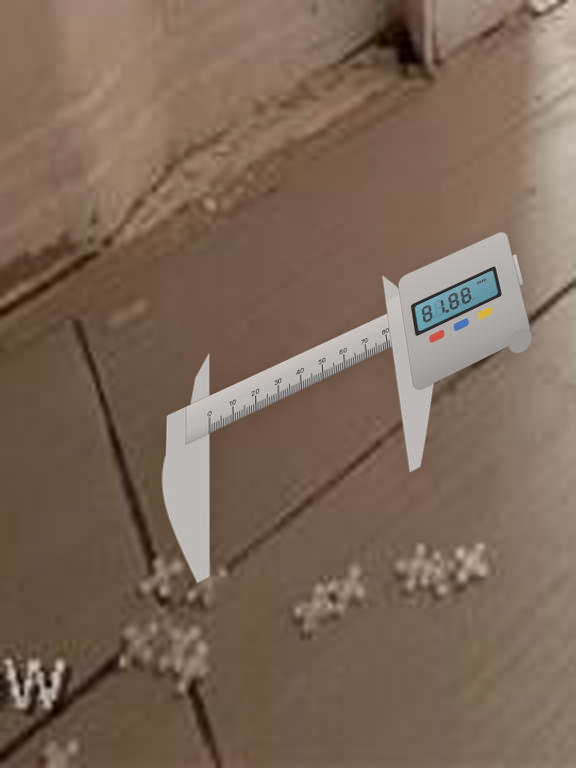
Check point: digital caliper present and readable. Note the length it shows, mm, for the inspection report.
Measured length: 81.88 mm
